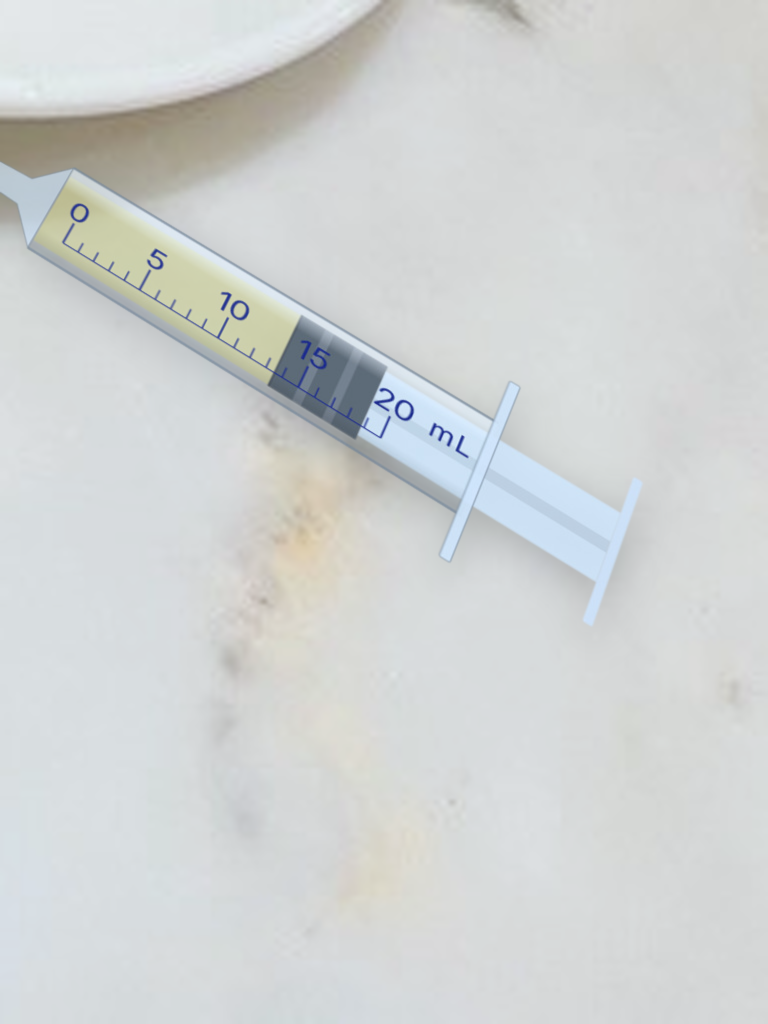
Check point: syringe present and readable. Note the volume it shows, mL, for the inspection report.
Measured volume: 13.5 mL
